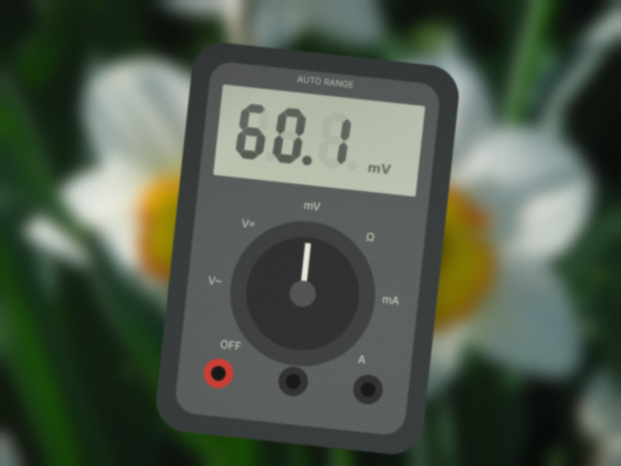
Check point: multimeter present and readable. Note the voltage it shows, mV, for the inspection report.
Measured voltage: 60.1 mV
